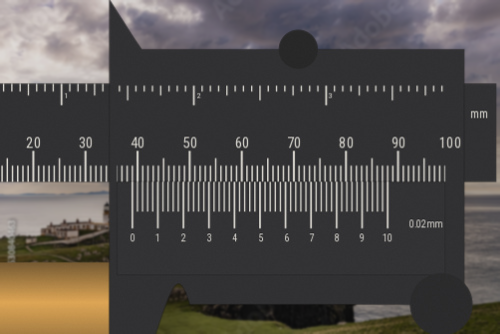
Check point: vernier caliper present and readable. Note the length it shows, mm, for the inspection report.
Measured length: 39.0 mm
